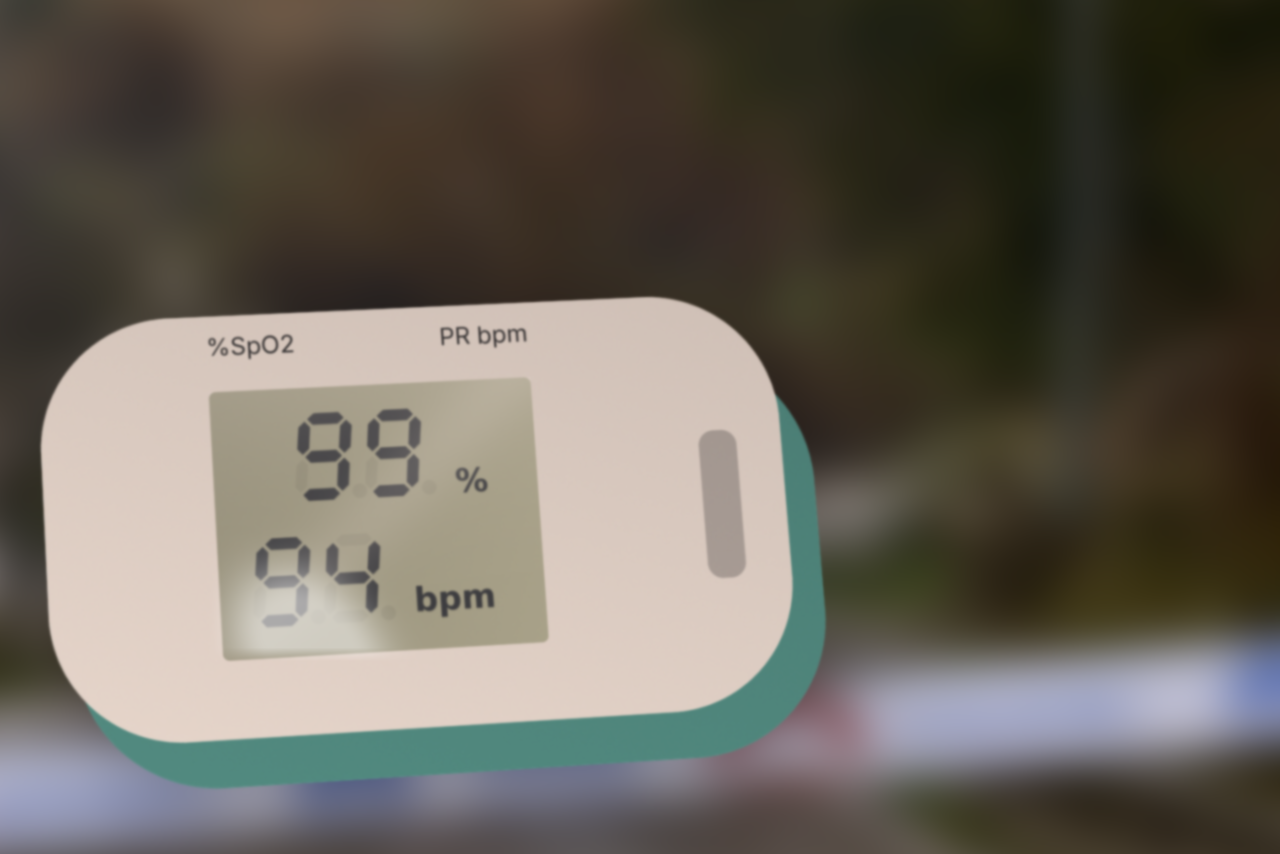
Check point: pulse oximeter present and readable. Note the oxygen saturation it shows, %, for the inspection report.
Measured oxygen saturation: 99 %
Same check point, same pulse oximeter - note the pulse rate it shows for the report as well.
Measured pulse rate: 94 bpm
